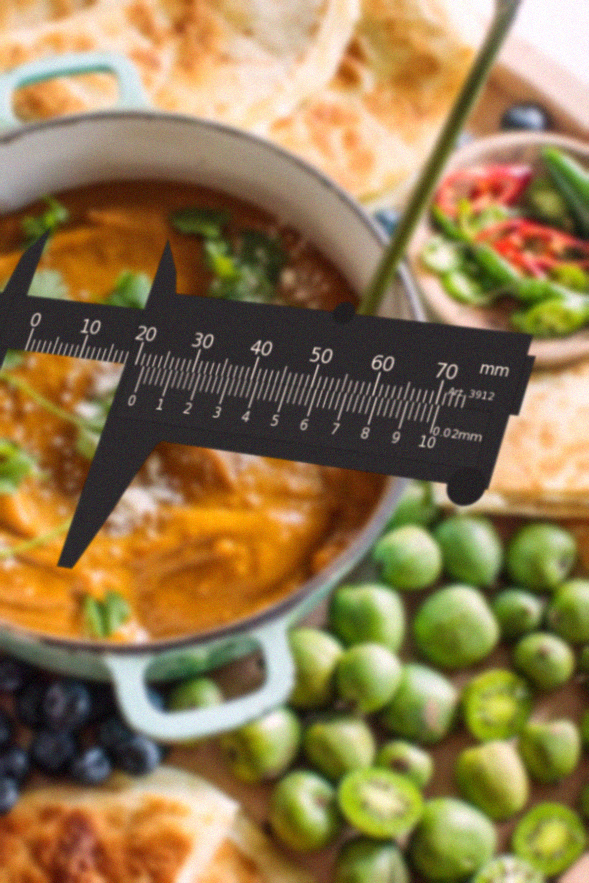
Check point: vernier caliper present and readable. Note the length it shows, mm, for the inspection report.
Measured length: 21.5 mm
